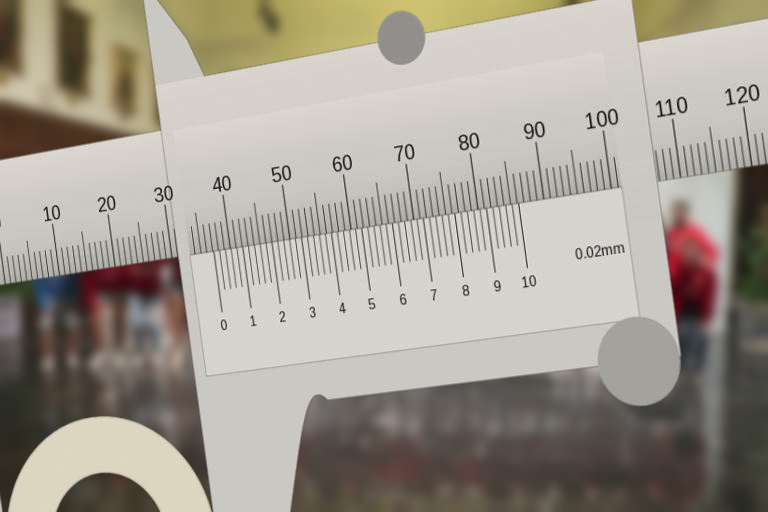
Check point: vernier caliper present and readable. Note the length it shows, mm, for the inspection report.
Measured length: 37.2 mm
